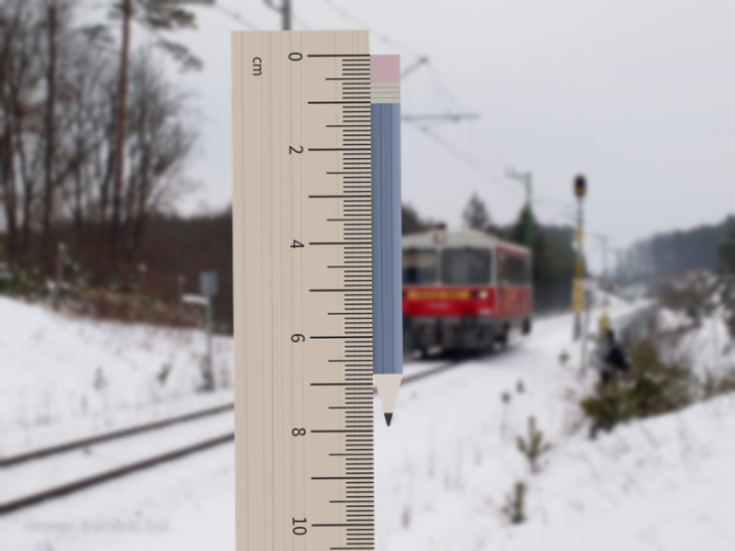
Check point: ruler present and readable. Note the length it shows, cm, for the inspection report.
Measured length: 7.9 cm
